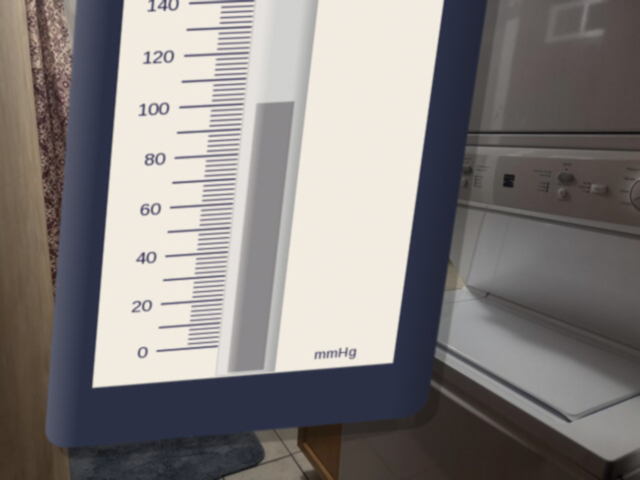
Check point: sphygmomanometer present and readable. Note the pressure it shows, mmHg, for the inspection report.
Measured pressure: 100 mmHg
